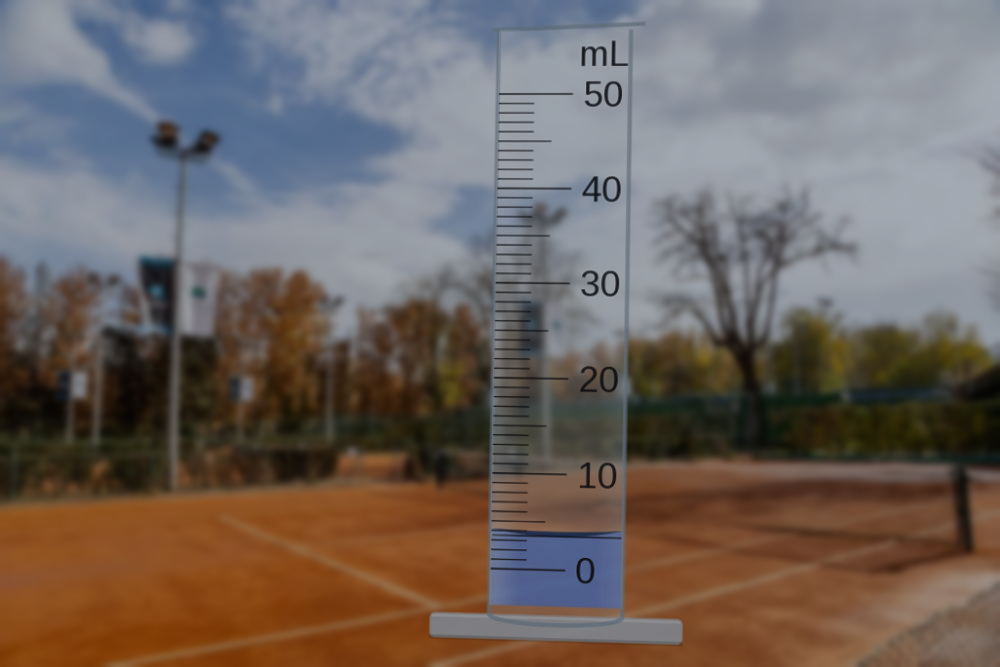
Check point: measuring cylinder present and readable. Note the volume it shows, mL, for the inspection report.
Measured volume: 3.5 mL
